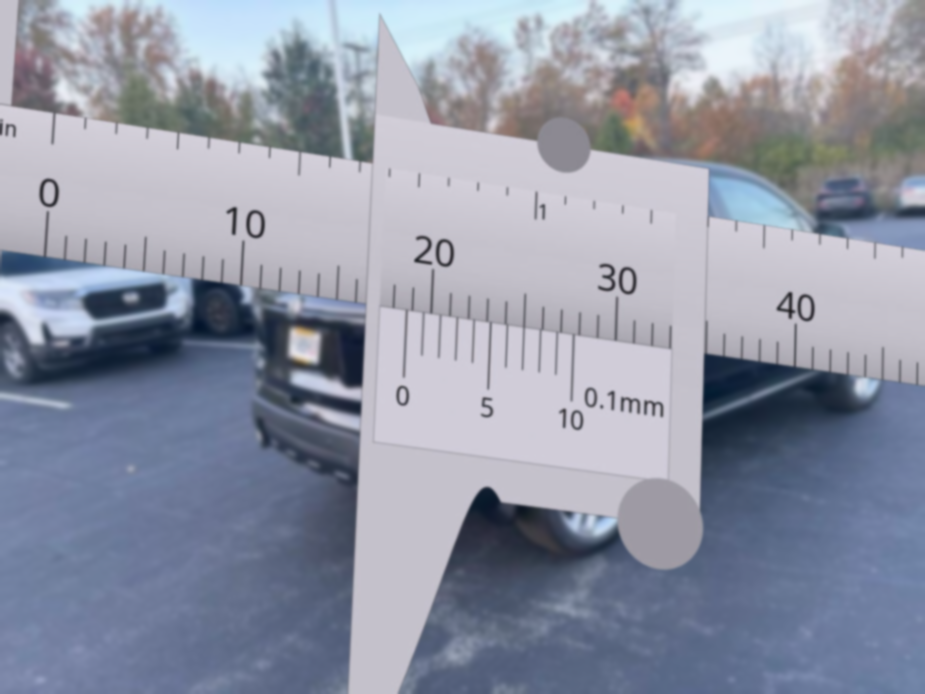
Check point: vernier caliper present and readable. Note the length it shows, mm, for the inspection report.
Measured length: 18.7 mm
